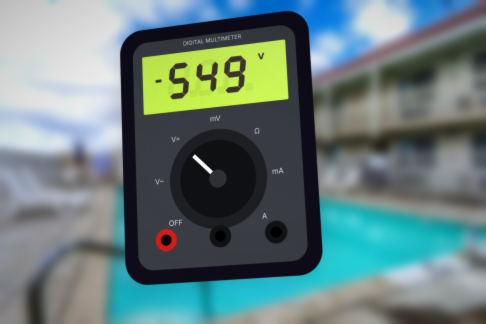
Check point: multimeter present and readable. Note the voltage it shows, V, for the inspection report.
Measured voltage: -549 V
